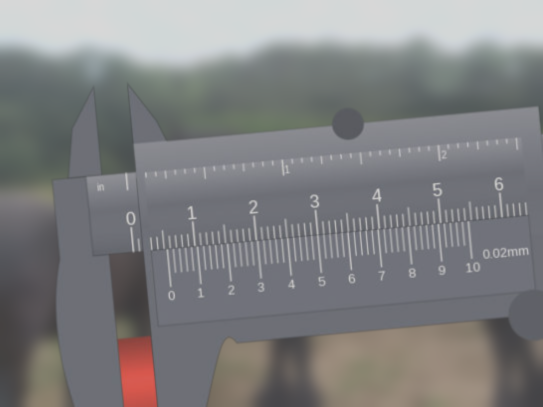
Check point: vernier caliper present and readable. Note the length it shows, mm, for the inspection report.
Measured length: 5.5 mm
